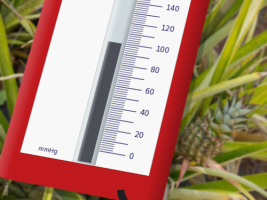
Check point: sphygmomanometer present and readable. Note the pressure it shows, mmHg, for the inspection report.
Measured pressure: 100 mmHg
